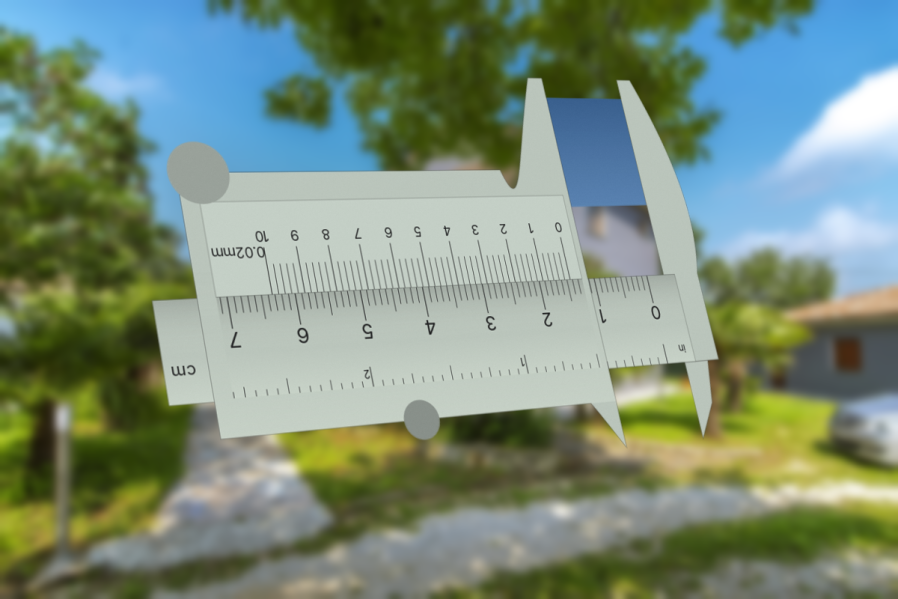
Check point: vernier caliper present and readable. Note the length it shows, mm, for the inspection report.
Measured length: 14.4 mm
